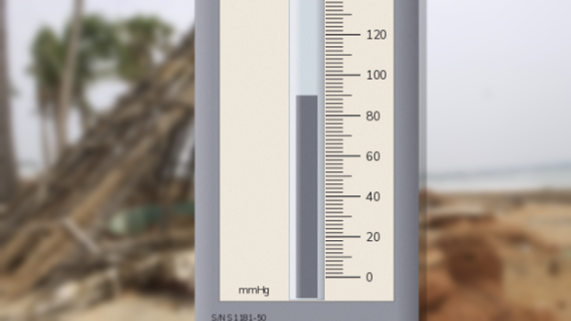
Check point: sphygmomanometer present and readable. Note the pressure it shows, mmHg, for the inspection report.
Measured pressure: 90 mmHg
